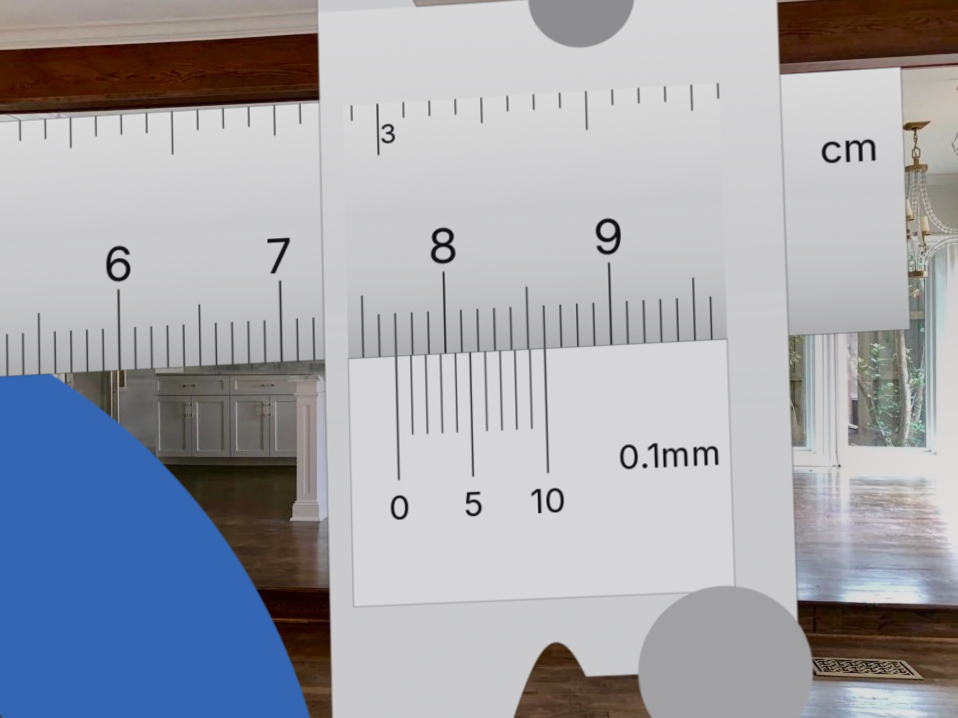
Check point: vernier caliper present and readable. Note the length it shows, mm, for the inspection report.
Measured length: 77.0 mm
